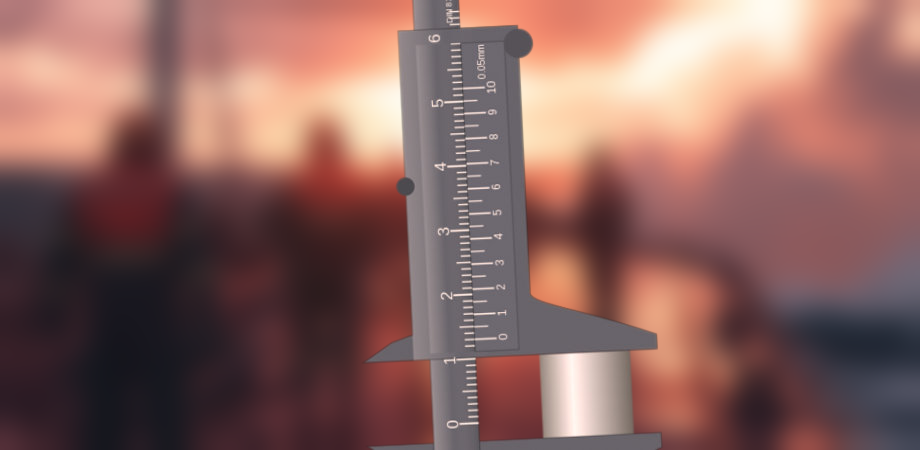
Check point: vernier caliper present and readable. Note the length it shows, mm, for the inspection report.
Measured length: 13.0 mm
